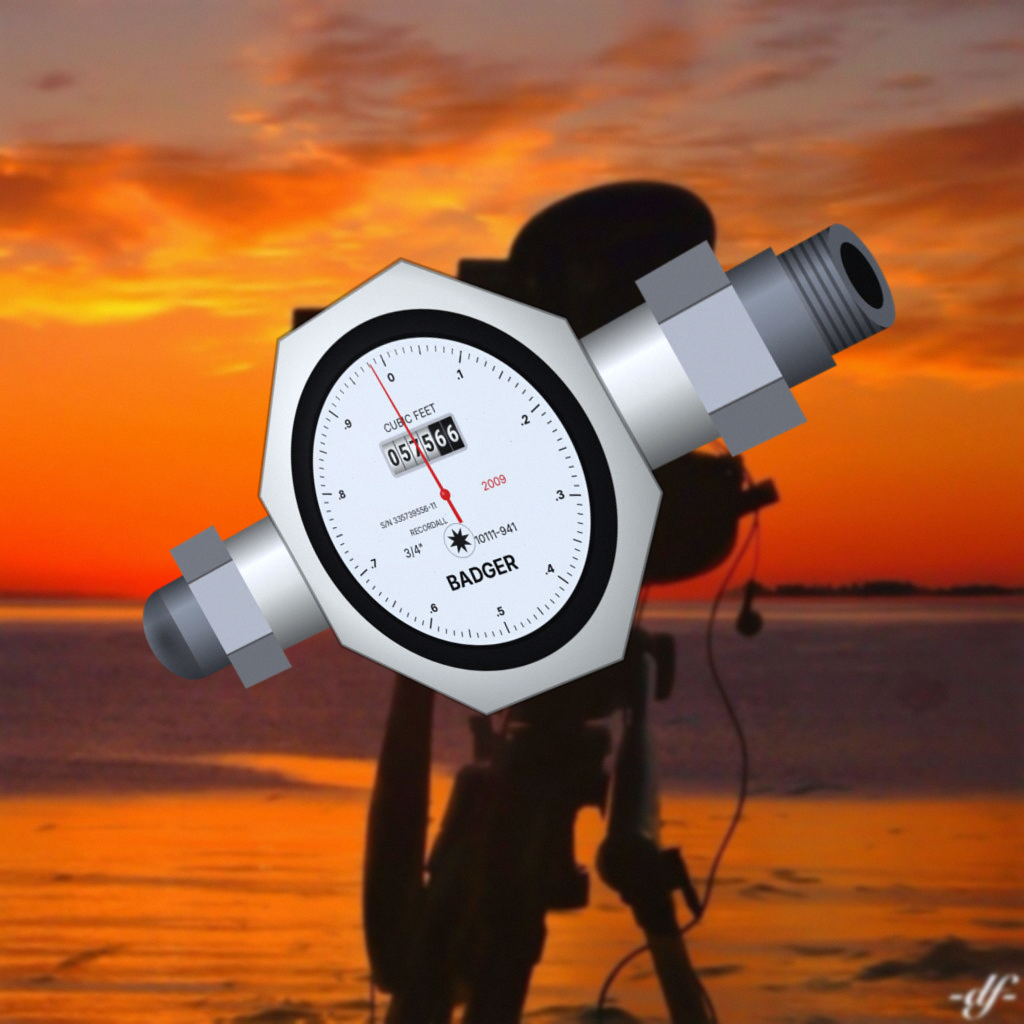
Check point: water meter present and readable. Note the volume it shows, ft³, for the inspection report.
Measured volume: 57565.98 ft³
